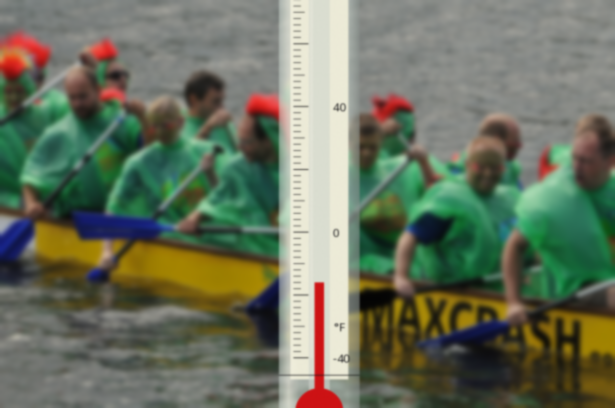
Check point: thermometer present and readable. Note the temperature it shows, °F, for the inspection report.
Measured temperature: -16 °F
